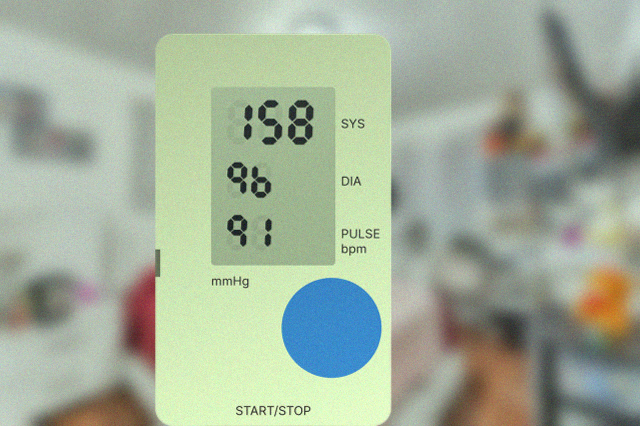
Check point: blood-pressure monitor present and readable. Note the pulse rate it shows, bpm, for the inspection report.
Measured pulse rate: 91 bpm
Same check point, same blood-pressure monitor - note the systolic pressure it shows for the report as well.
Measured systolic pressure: 158 mmHg
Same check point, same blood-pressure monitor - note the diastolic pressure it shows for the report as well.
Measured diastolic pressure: 96 mmHg
